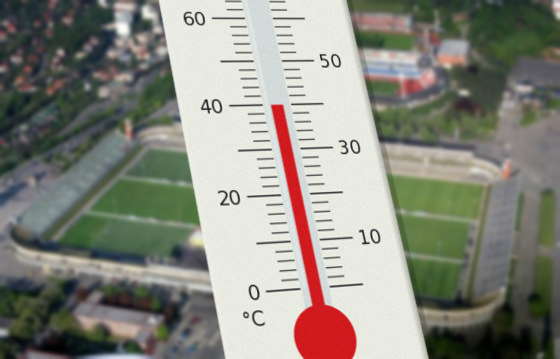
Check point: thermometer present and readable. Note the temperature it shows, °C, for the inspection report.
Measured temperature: 40 °C
